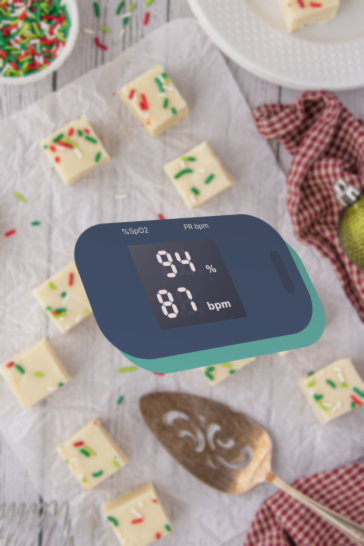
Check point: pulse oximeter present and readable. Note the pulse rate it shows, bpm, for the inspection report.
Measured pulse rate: 87 bpm
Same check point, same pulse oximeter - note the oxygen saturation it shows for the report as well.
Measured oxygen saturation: 94 %
